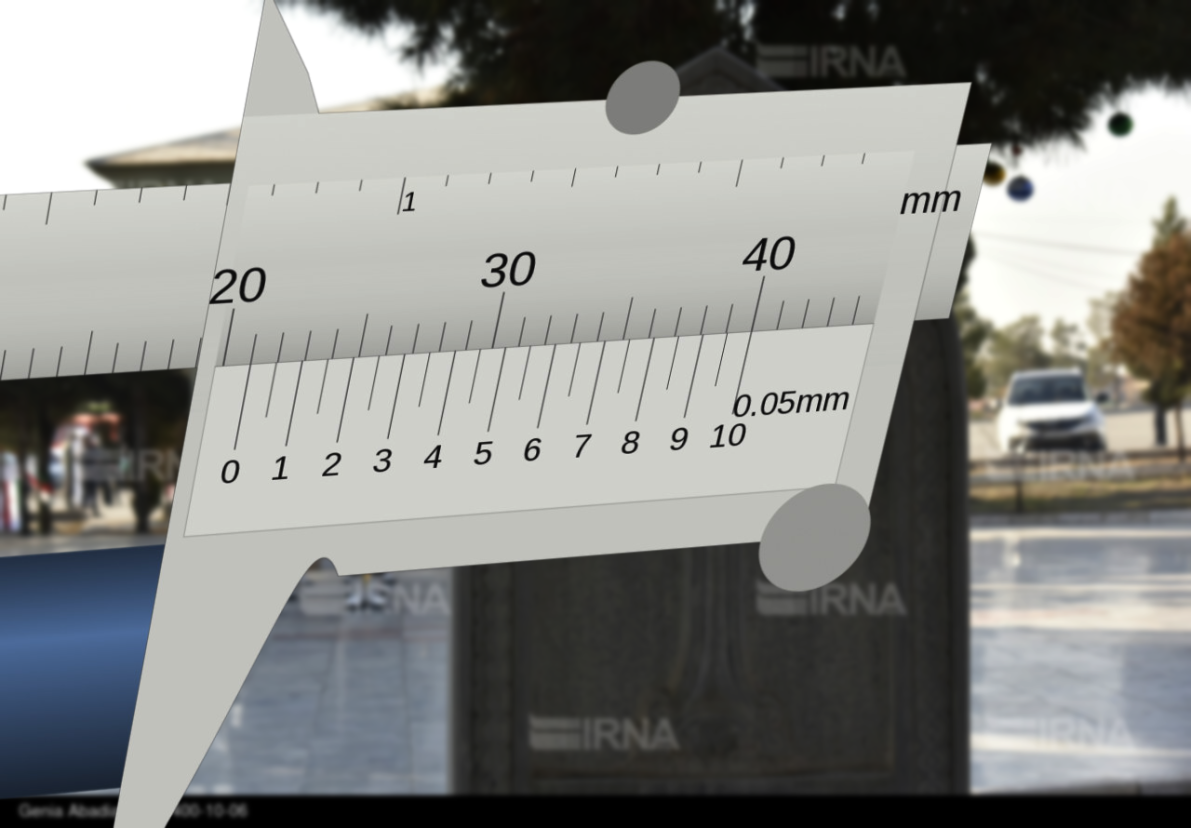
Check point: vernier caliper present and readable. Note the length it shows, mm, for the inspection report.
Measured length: 21.00 mm
